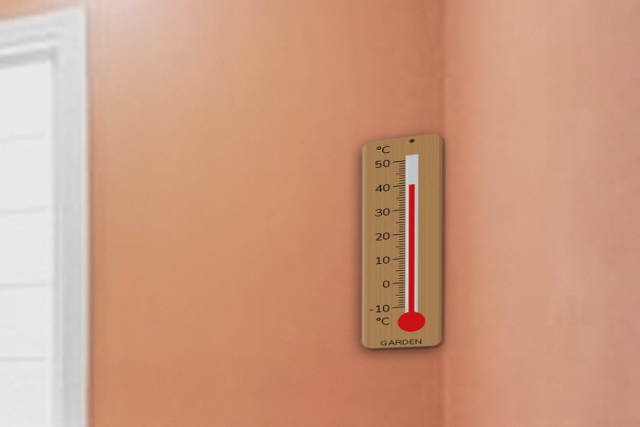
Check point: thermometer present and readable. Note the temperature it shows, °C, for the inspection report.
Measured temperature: 40 °C
